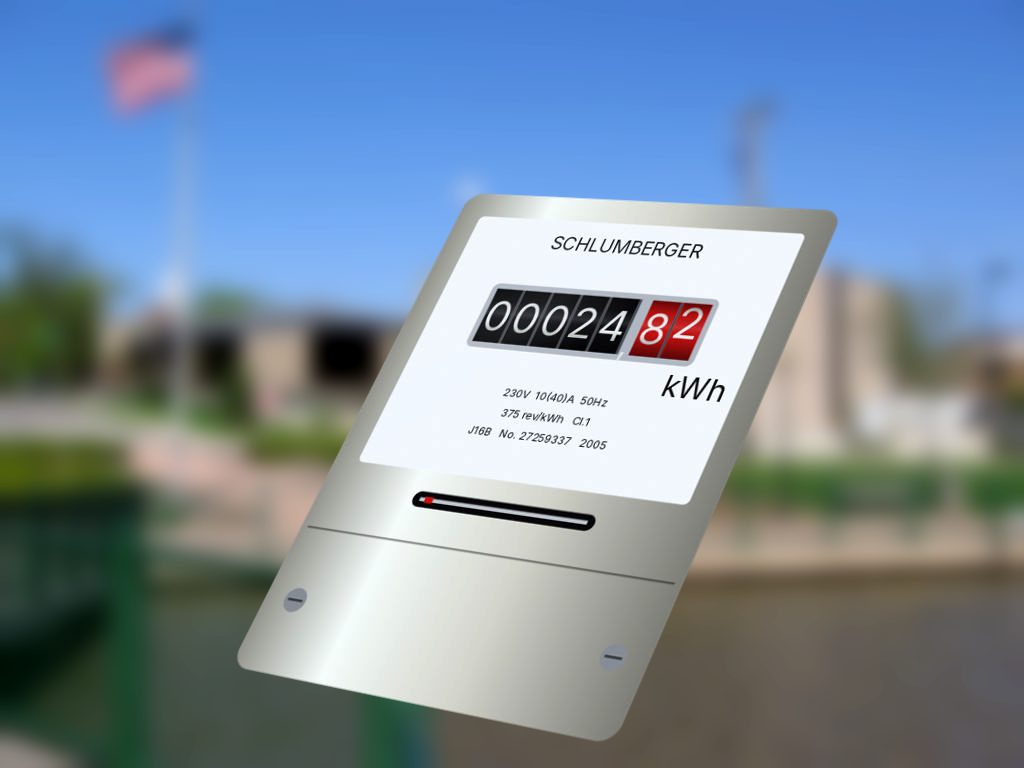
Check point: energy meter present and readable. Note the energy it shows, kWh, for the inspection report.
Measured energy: 24.82 kWh
